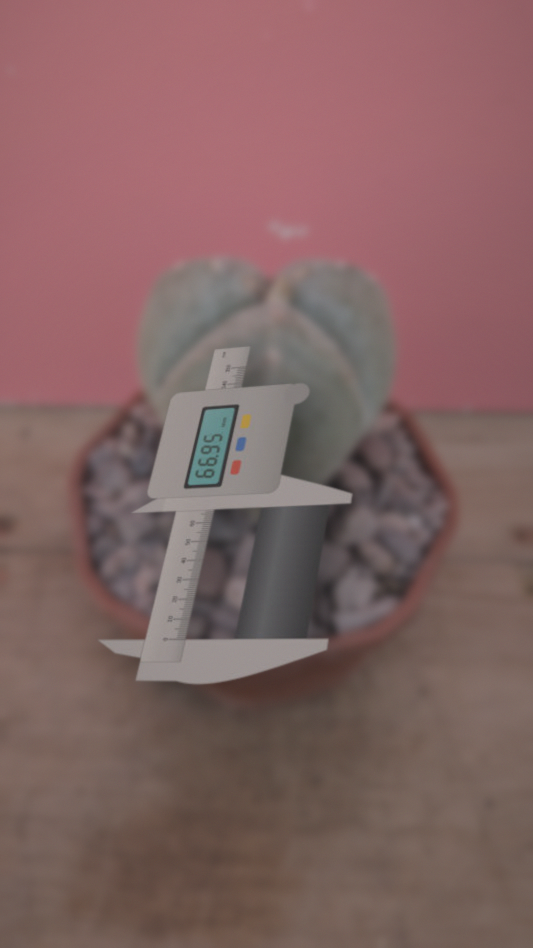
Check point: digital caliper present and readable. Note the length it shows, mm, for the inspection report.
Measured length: 66.95 mm
